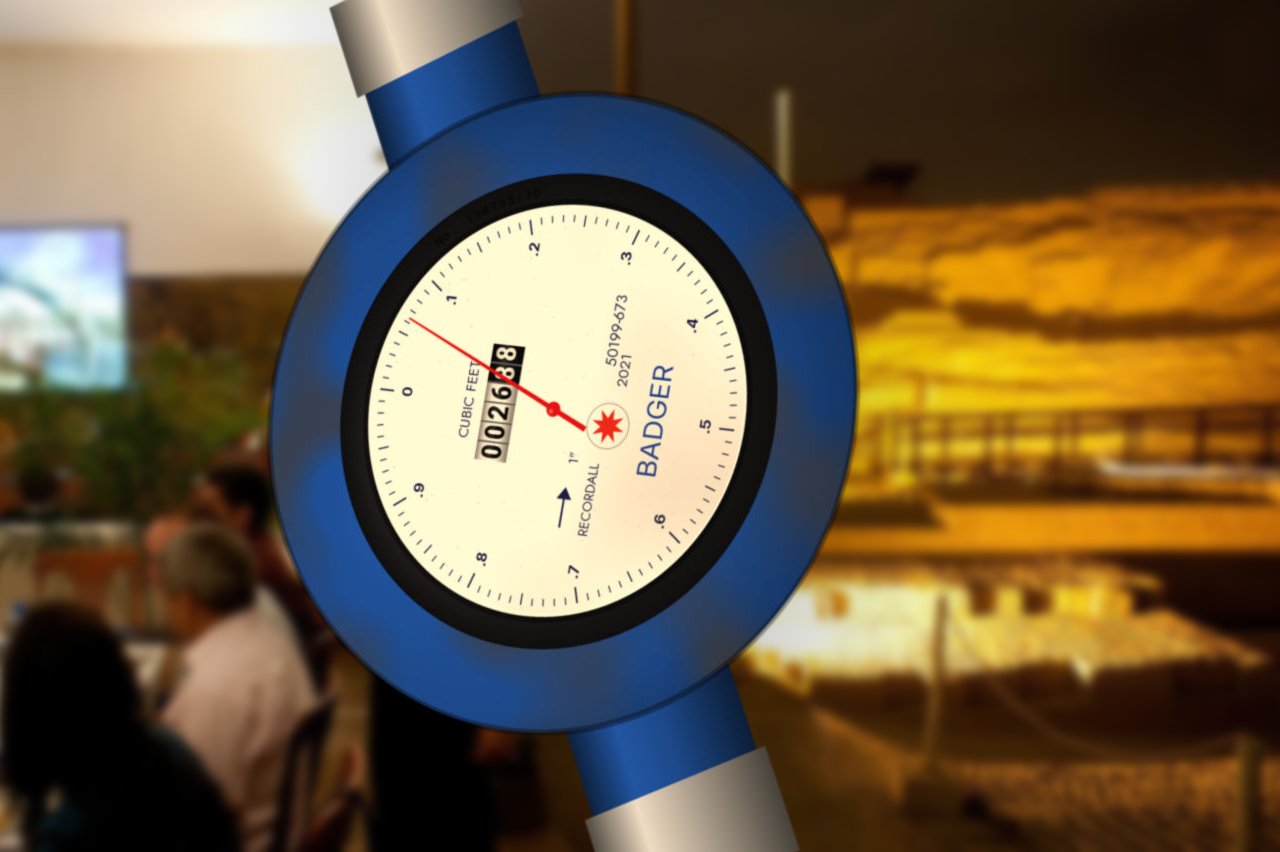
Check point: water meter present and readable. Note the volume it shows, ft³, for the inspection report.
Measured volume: 2688.06 ft³
